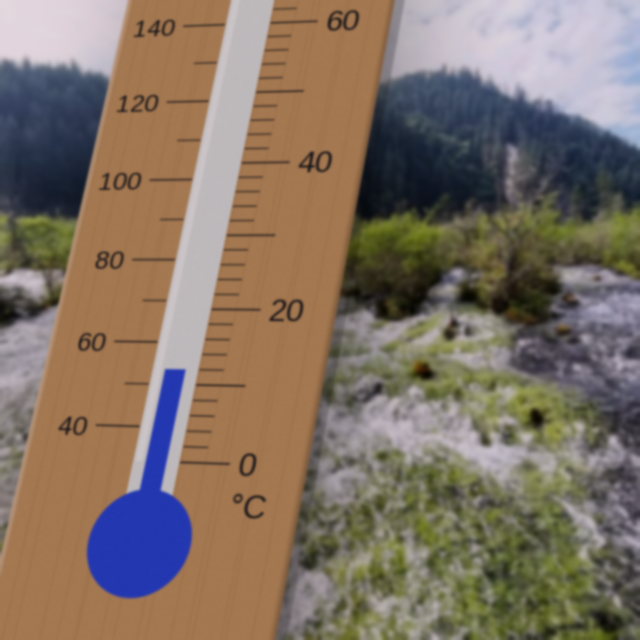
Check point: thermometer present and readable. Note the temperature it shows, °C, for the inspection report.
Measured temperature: 12 °C
